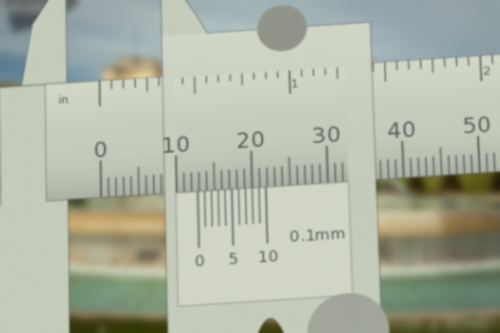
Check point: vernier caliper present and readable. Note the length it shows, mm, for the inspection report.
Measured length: 12.8 mm
